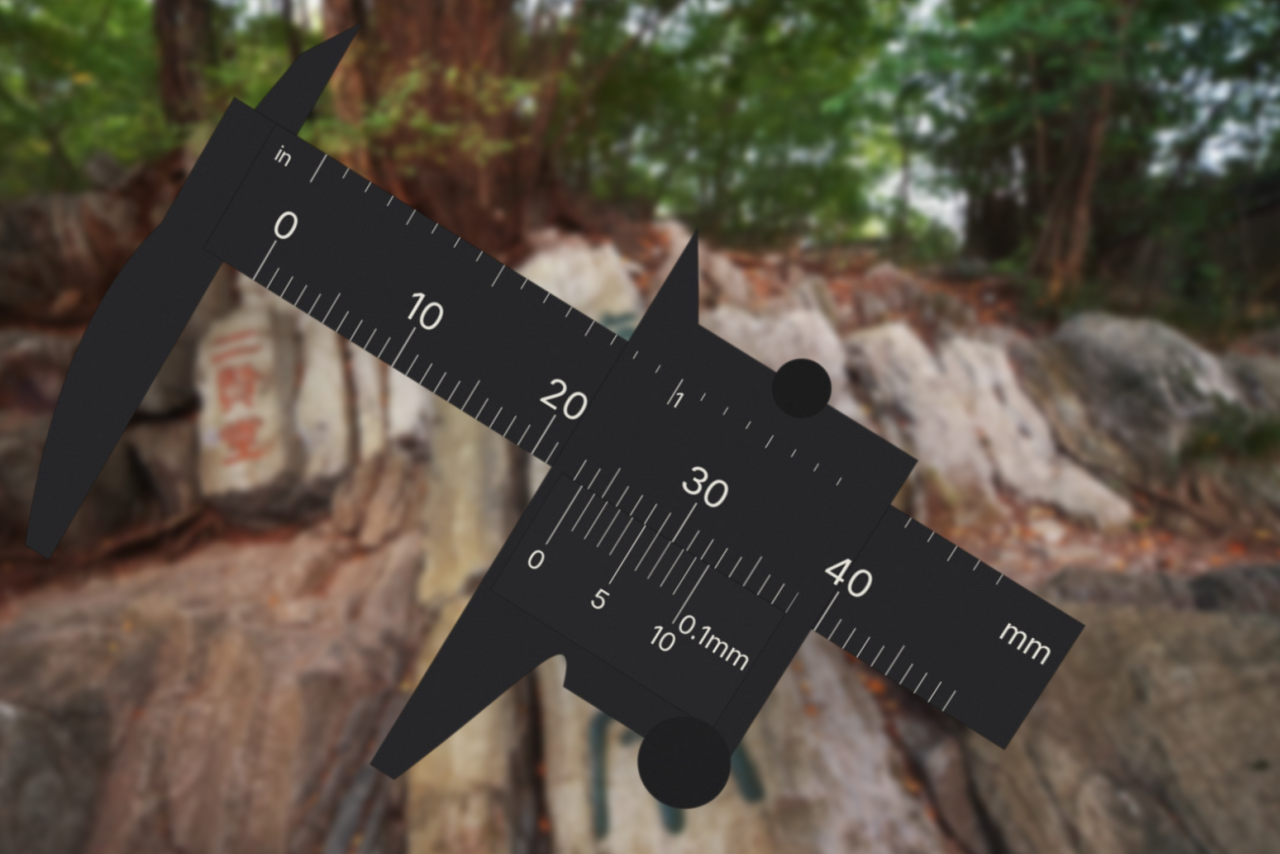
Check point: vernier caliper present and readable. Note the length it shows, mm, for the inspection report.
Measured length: 23.6 mm
